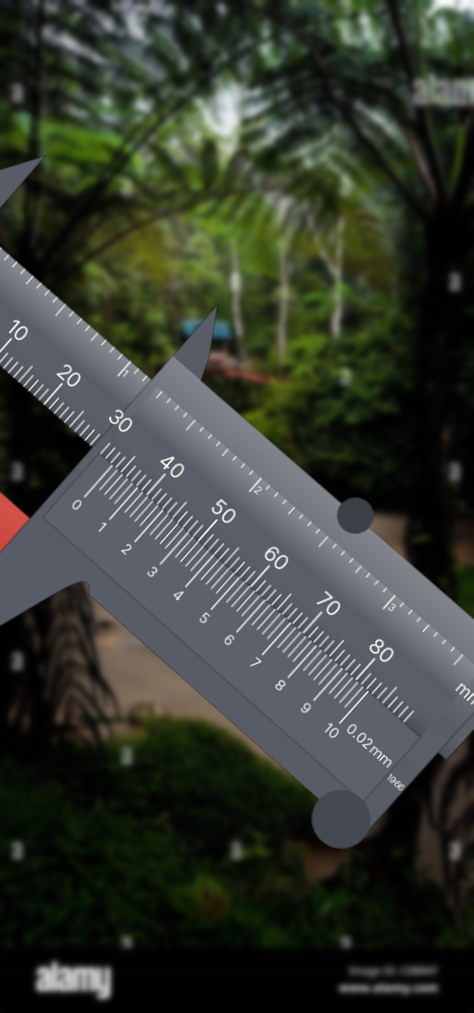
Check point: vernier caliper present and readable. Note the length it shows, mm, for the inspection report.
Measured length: 33.4 mm
